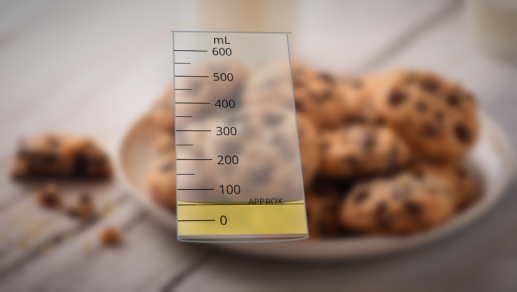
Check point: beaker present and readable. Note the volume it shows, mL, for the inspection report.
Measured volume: 50 mL
